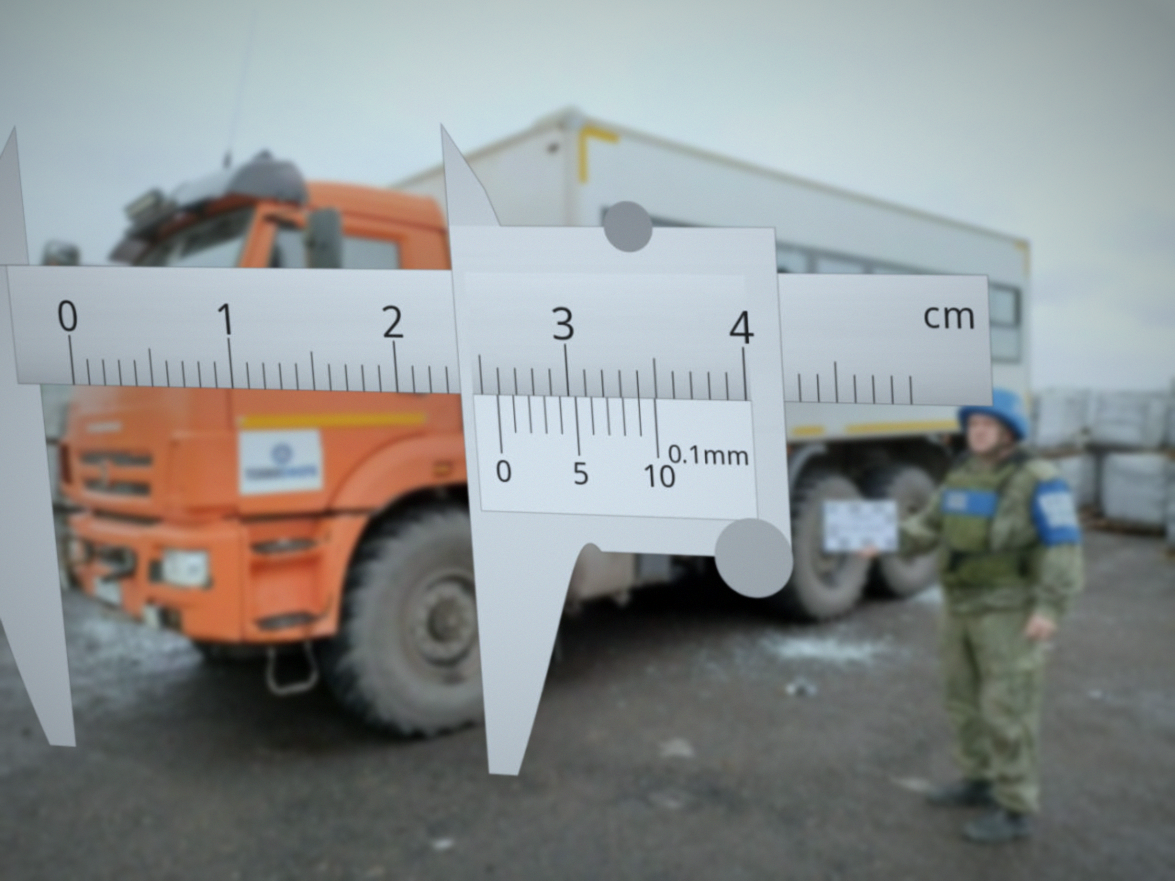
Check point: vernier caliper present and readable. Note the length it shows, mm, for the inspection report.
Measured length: 25.9 mm
